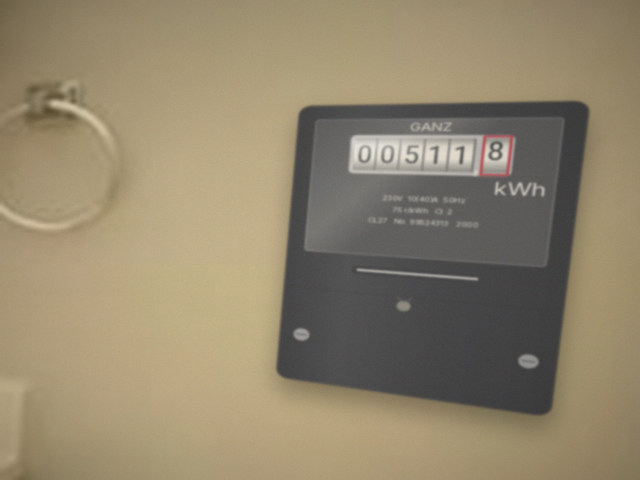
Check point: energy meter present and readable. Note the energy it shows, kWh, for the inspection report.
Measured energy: 511.8 kWh
